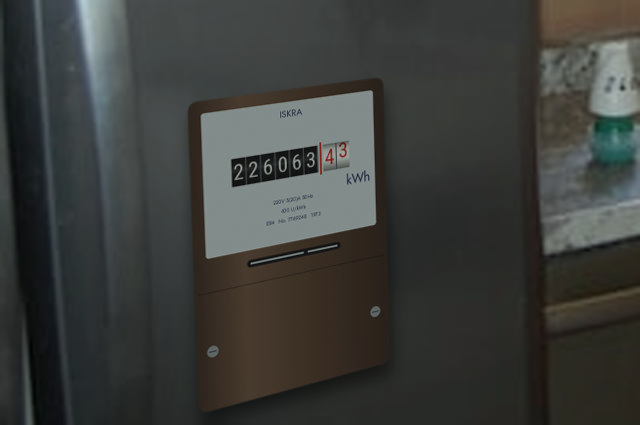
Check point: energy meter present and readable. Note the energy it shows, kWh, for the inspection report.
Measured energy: 226063.43 kWh
